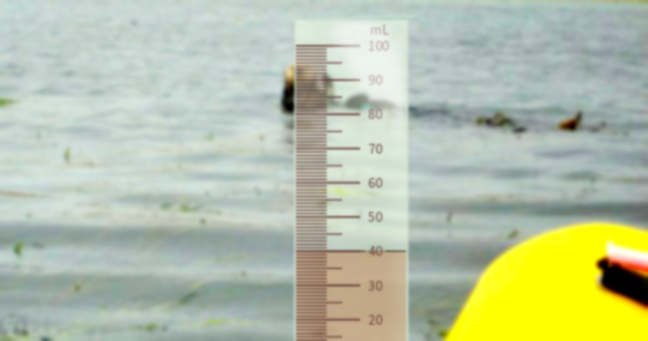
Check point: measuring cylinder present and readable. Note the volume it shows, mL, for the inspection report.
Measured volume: 40 mL
